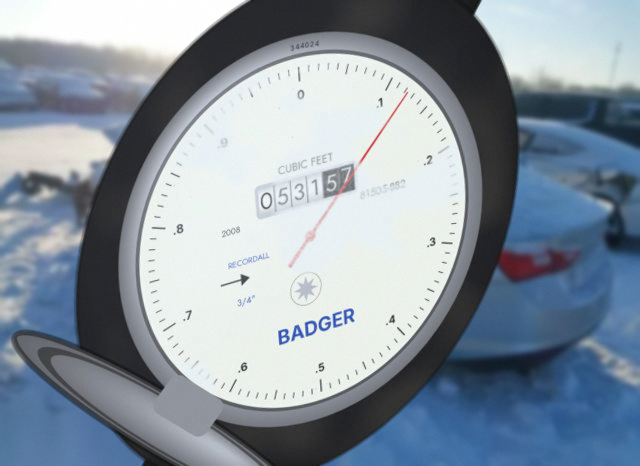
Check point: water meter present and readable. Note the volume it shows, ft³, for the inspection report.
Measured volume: 53157.12 ft³
